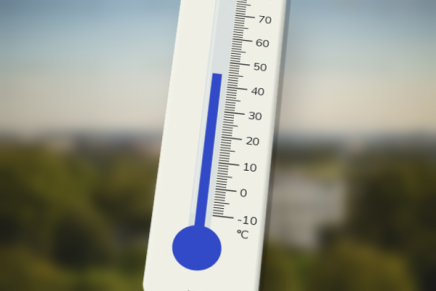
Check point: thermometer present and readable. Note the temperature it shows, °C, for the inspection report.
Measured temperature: 45 °C
